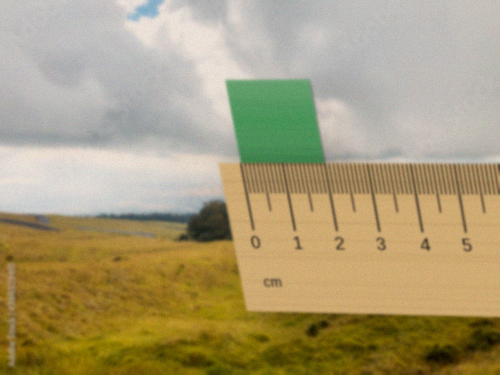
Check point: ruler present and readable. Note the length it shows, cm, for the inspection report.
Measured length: 2 cm
